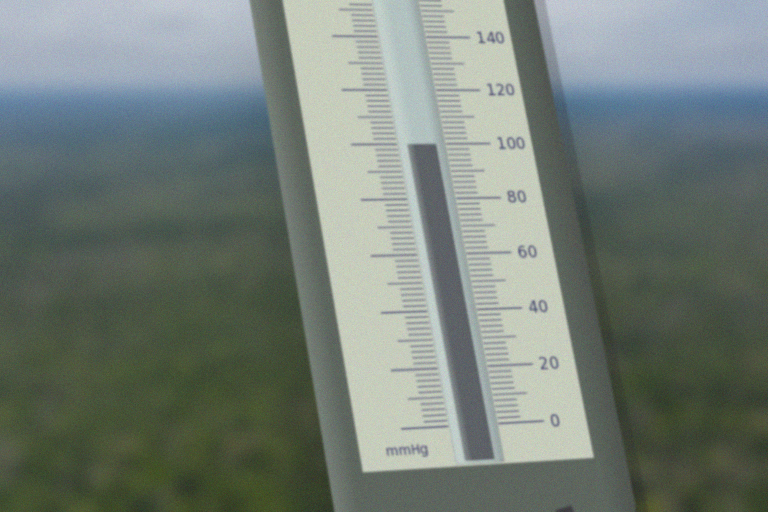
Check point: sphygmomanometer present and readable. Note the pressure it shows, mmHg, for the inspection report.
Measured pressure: 100 mmHg
